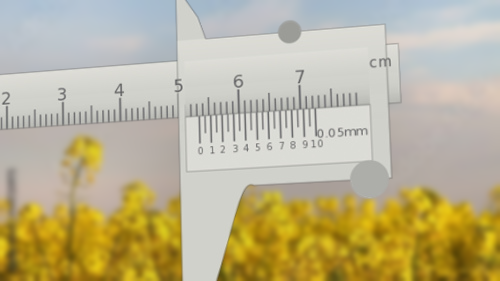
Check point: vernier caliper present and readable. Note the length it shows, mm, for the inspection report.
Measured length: 53.4 mm
